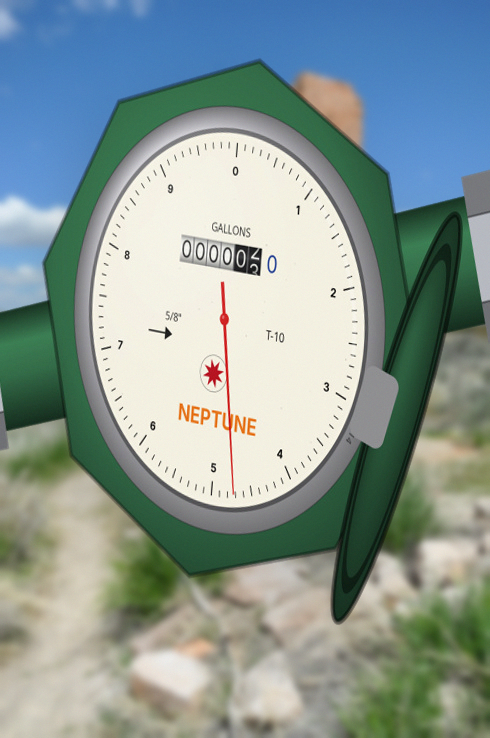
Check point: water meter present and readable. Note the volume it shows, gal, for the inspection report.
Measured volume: 24.7 gal
